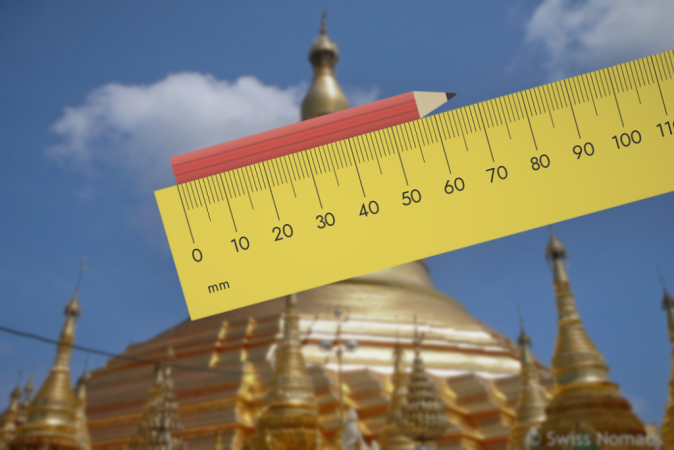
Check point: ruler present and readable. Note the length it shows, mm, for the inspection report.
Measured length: 66 mm
